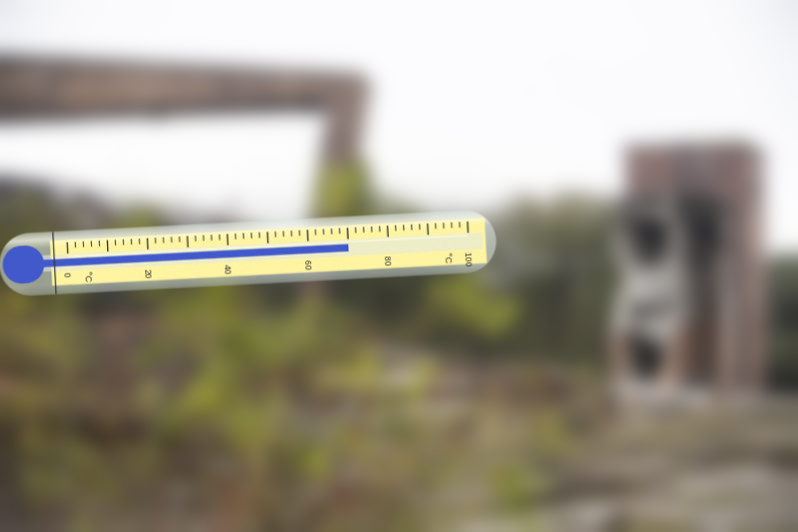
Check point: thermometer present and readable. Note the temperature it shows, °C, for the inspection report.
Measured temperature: 70 °C
